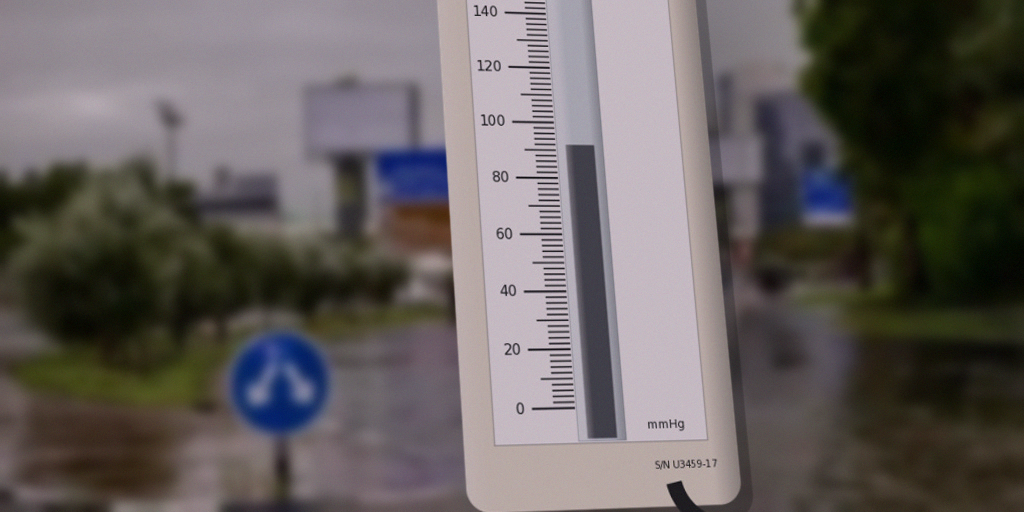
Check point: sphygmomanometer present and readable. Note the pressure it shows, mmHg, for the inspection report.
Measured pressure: 92 mmHg
